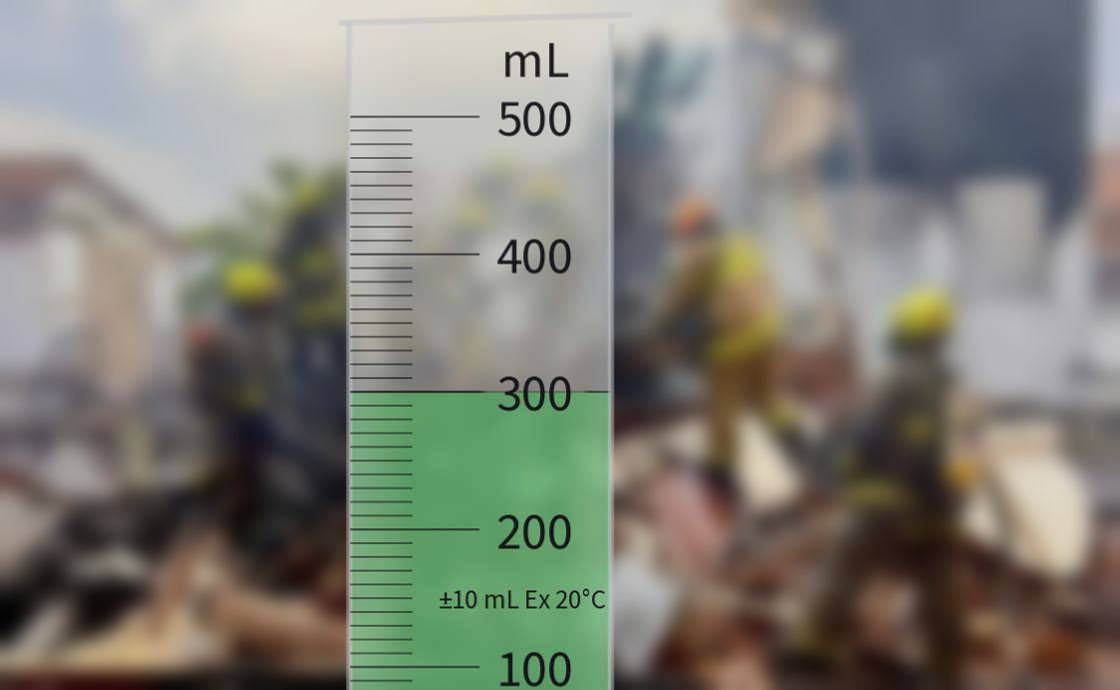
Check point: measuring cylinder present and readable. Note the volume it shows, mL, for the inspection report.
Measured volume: 300 mL
